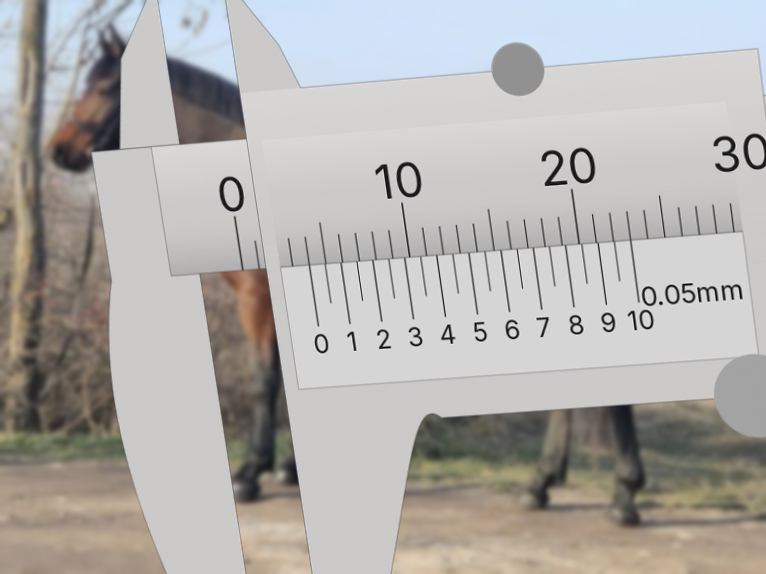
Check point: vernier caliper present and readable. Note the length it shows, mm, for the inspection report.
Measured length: 4.0 mm
